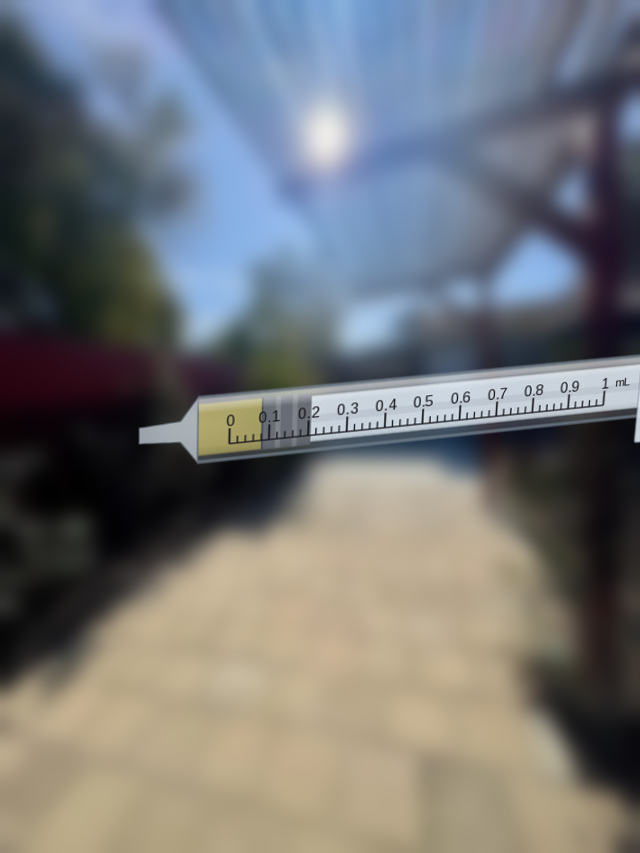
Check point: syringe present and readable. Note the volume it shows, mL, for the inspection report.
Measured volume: 0.08 mL
